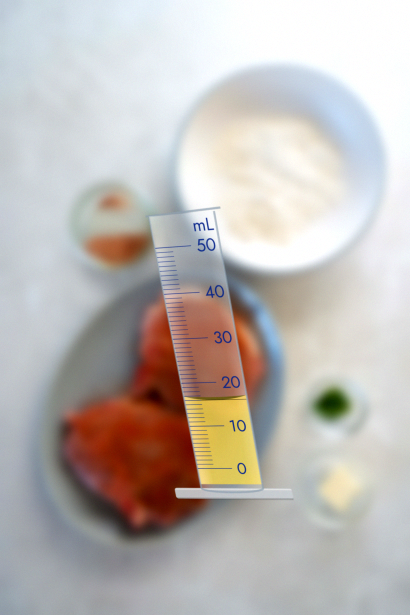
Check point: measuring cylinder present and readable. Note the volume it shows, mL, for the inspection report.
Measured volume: 16 mL
